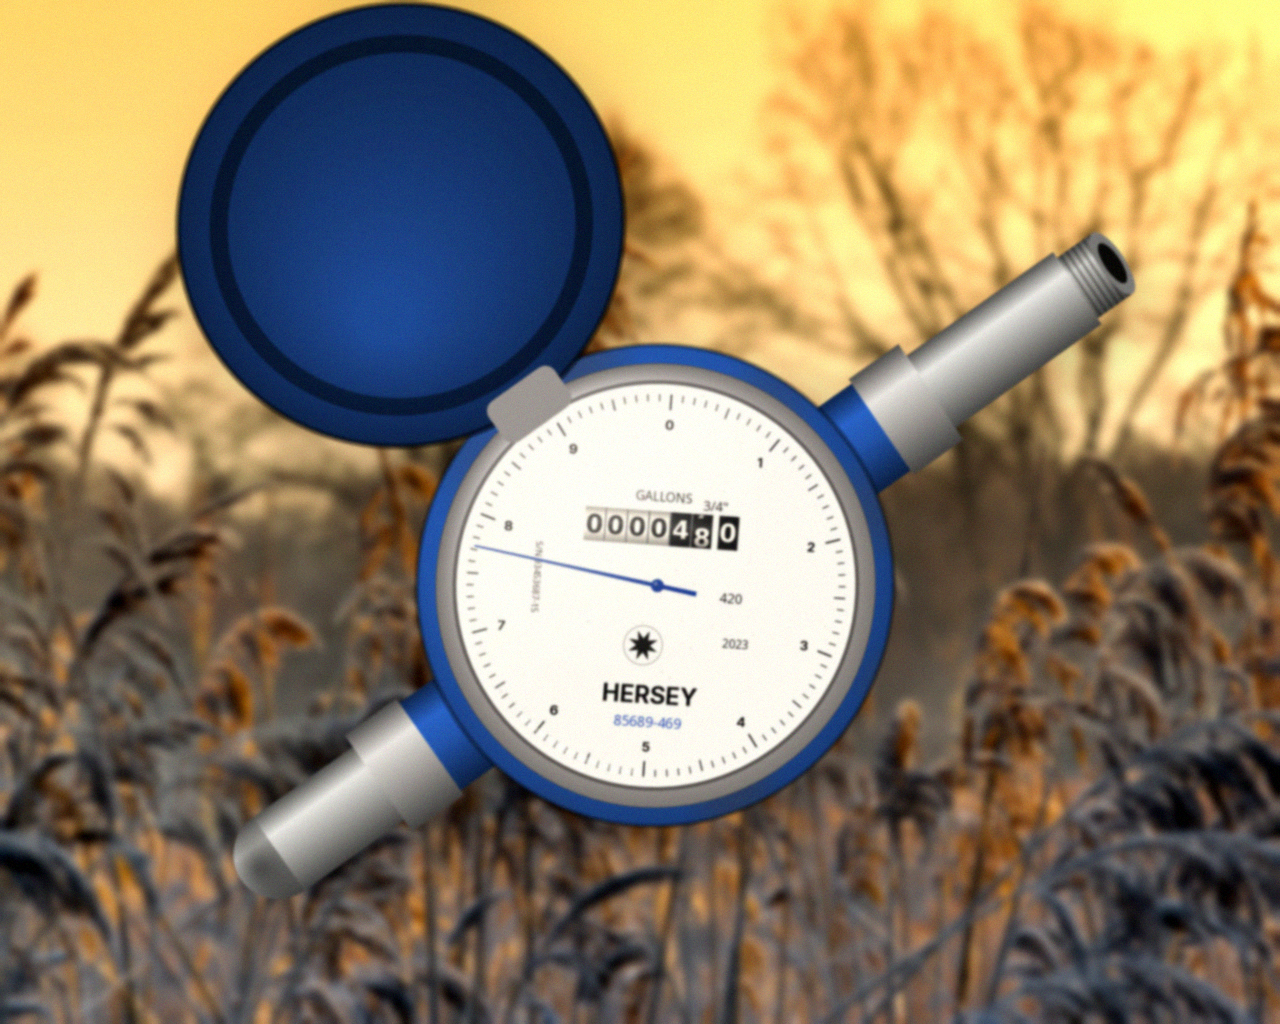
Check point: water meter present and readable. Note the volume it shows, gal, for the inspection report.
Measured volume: 477.7 gal
